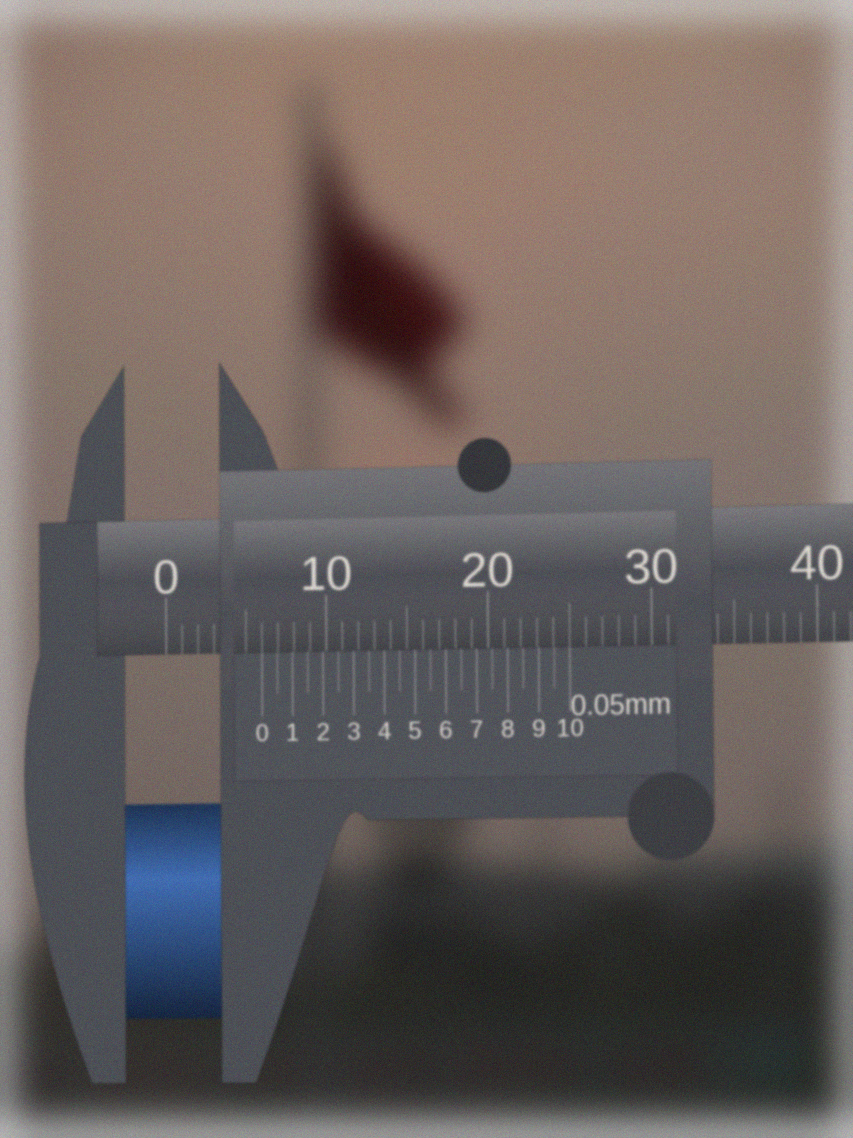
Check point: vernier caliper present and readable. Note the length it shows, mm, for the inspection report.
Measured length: 6.0 mm
